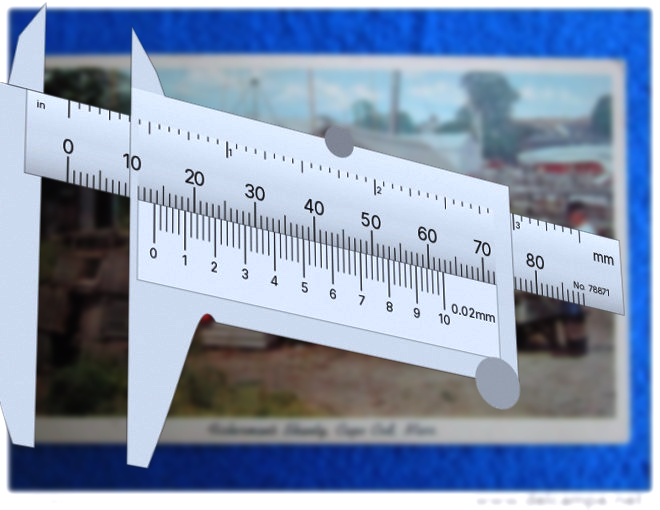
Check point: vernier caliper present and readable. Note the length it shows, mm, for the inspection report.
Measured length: 13.6 mm
